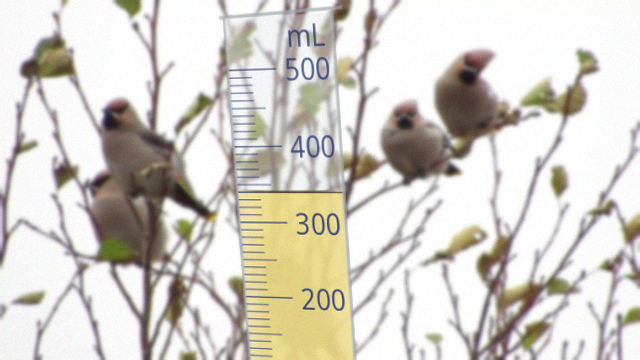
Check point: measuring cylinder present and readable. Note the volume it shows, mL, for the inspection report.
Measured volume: 340 mL
